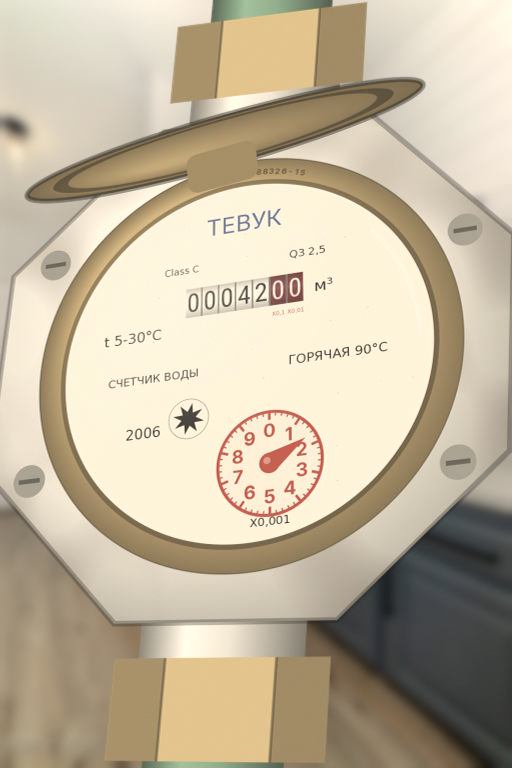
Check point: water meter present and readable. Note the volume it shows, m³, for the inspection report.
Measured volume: 42.001 m³
